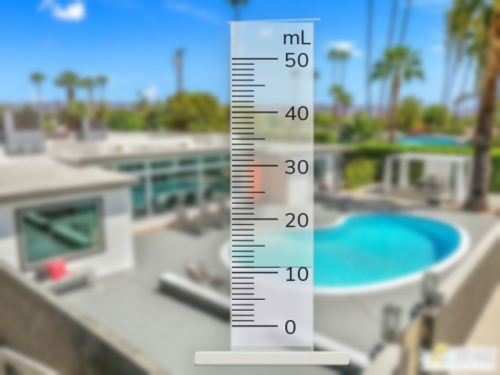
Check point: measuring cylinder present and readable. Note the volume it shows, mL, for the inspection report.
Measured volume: 11 mL
